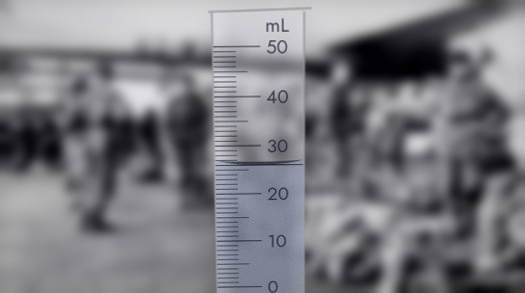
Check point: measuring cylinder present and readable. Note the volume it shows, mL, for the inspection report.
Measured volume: 26 mL
